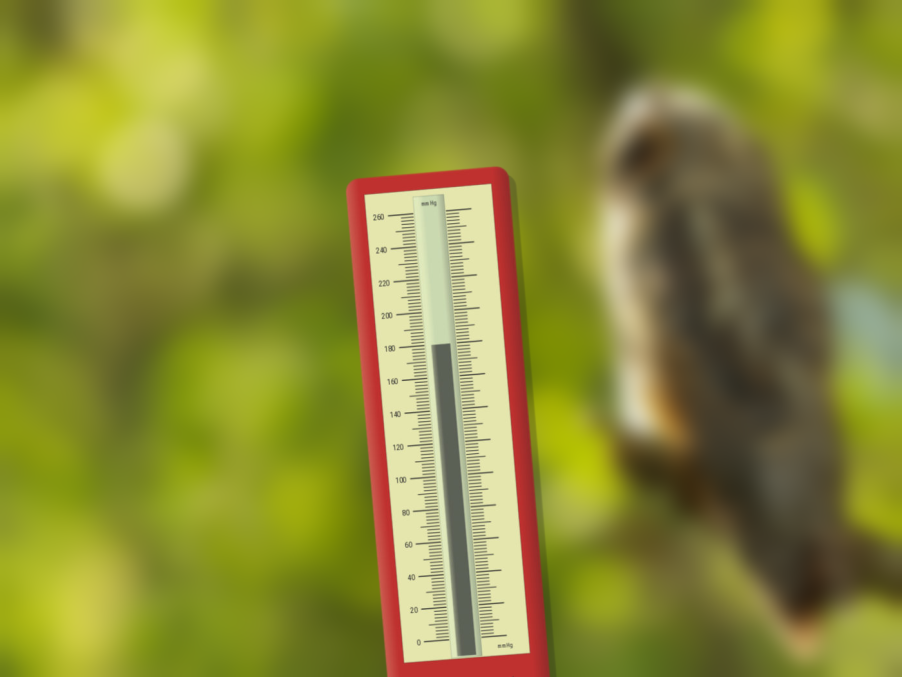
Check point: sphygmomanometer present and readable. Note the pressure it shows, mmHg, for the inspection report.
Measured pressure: 180 mmHg
